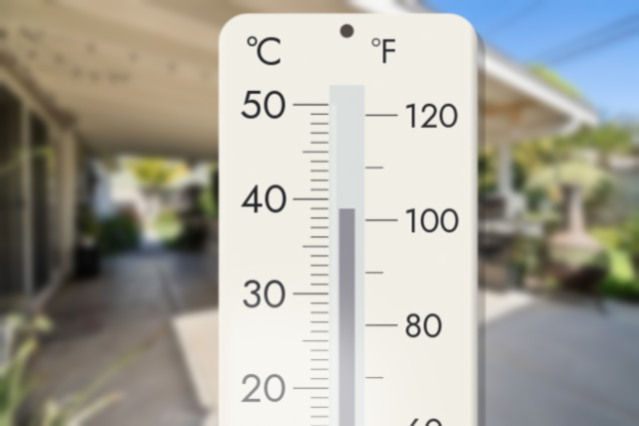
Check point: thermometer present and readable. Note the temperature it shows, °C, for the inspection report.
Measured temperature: 39 °C
